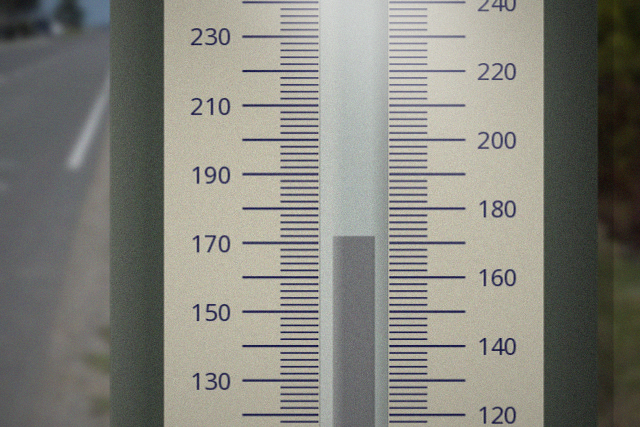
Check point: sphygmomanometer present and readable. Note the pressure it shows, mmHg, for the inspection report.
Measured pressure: 172 mmHg
